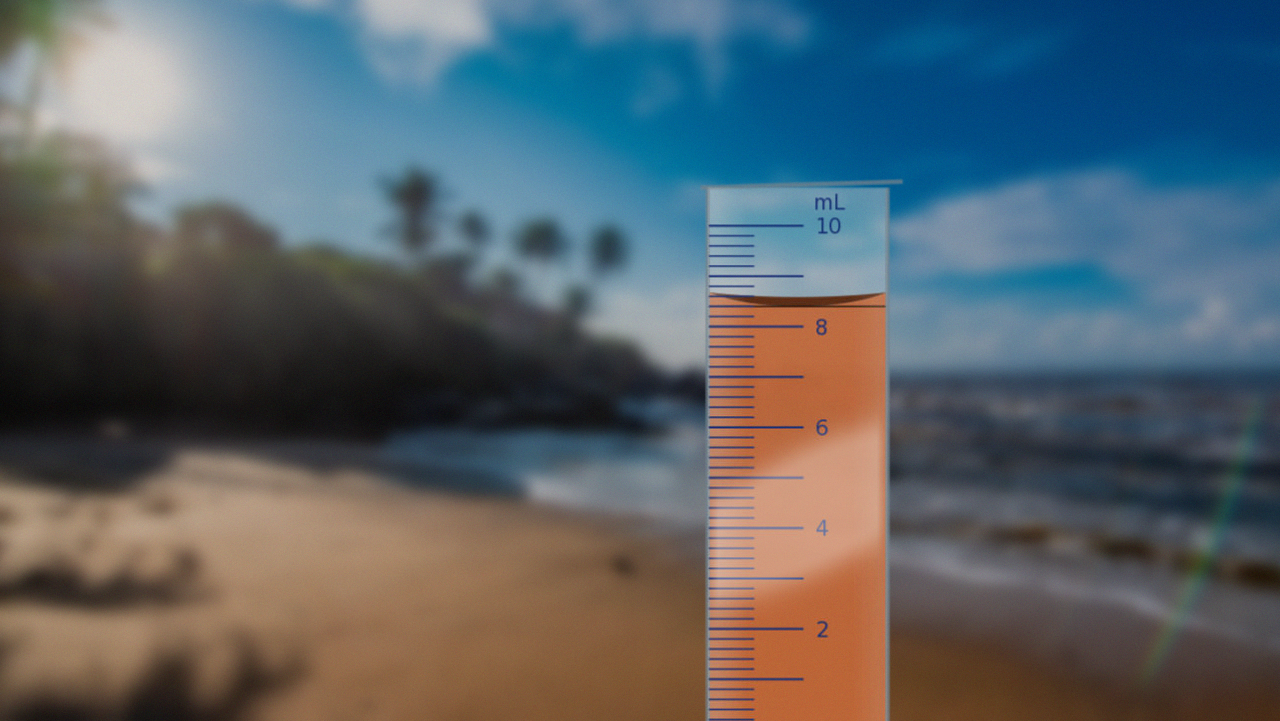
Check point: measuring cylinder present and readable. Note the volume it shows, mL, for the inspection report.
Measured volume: 8.4 mL
